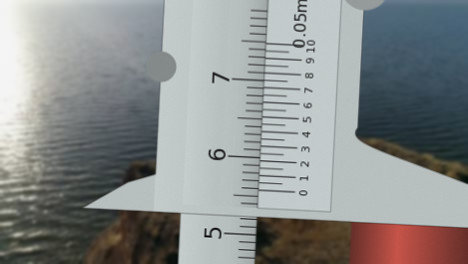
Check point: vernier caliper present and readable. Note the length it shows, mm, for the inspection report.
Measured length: 55.8 mm
